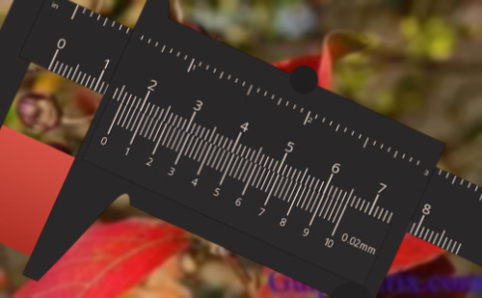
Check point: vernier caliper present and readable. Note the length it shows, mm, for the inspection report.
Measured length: 16.0 mm
